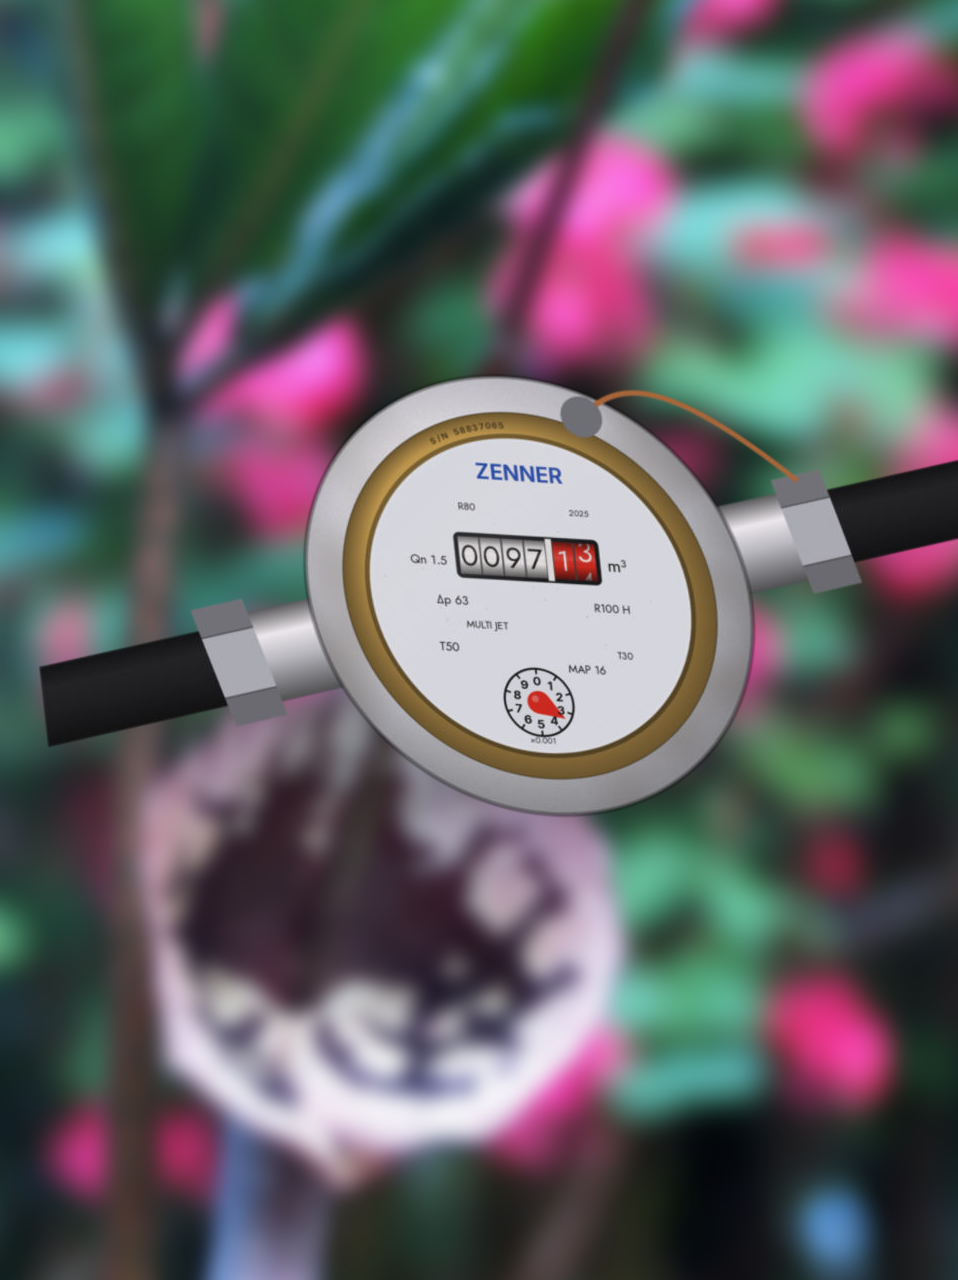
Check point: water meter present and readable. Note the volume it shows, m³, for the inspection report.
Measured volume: 97.133 m³
